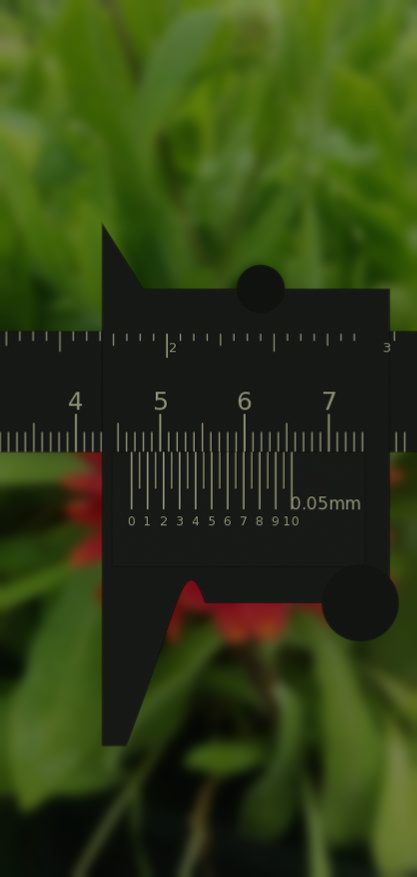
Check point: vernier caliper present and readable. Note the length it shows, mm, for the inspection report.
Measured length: 46.6 mm
